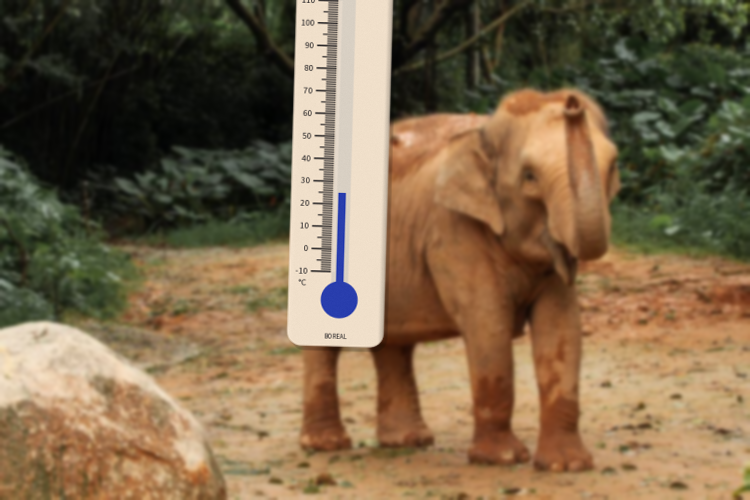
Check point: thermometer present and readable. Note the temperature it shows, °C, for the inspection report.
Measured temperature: 25 °C
